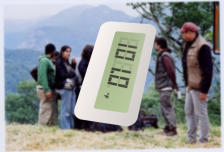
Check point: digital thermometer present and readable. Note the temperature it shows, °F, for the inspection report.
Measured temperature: 101.0 °F
